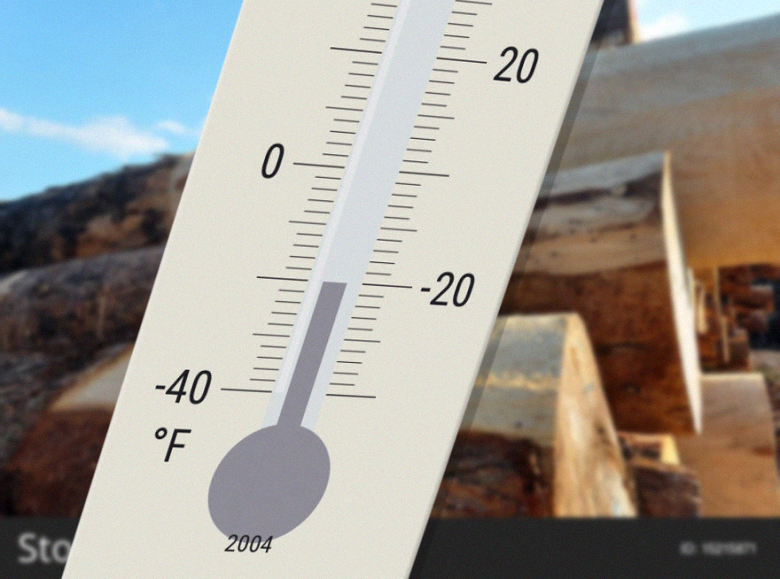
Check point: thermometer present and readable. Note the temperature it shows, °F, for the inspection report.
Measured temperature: -20 °F
